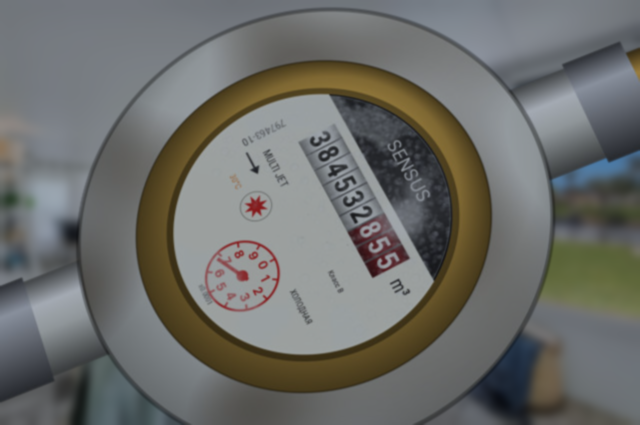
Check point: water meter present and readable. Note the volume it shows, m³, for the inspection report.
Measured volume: 384532.8556 m³
